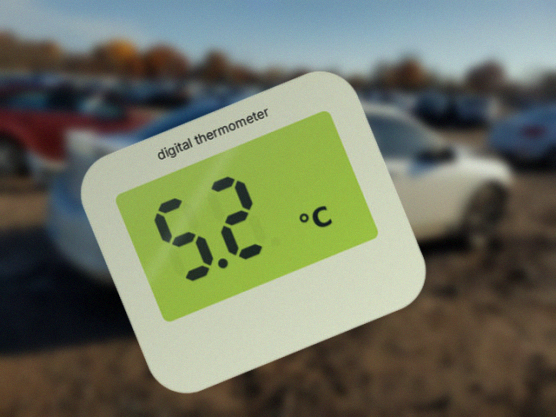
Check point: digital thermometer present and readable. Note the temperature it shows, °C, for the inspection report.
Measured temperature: 5.2 °C
